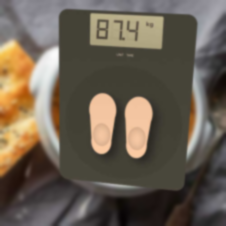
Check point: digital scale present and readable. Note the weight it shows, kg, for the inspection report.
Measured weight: 87.4 kg
